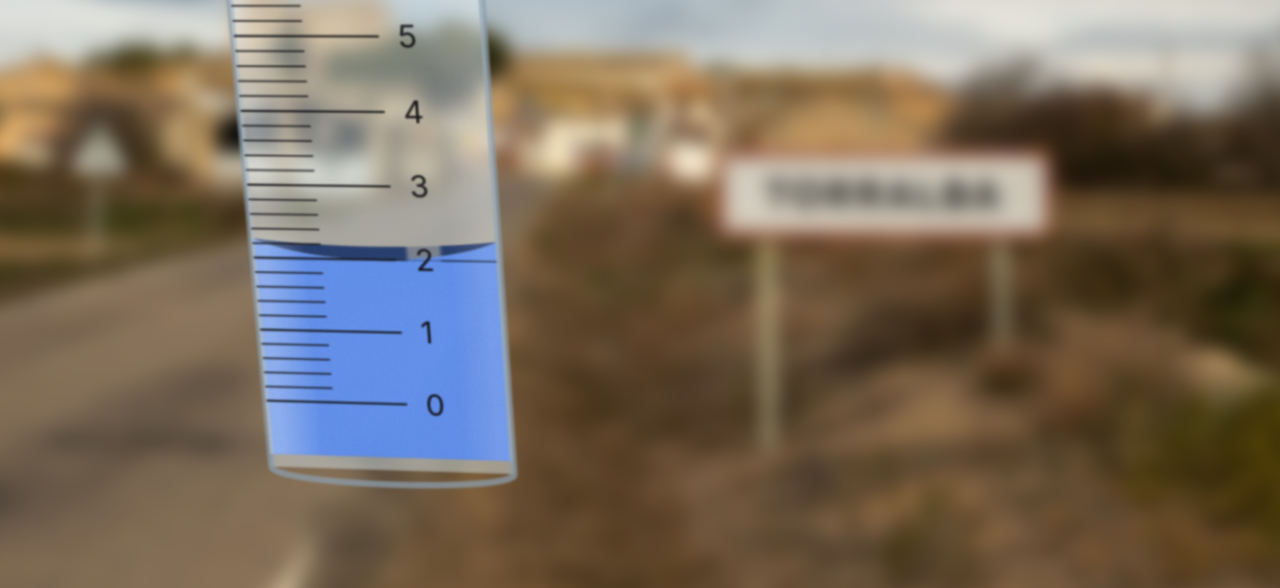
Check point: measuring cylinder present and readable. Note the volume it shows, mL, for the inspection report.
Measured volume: 2 mL
